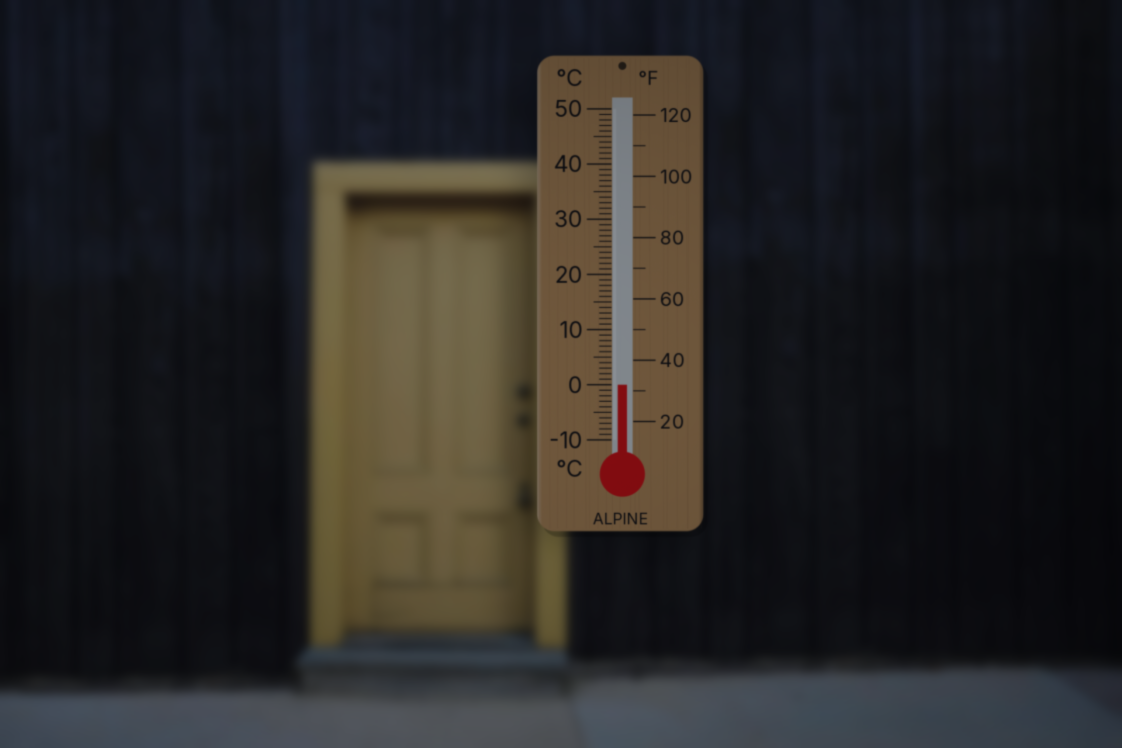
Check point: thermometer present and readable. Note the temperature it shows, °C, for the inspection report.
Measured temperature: 0 °C
